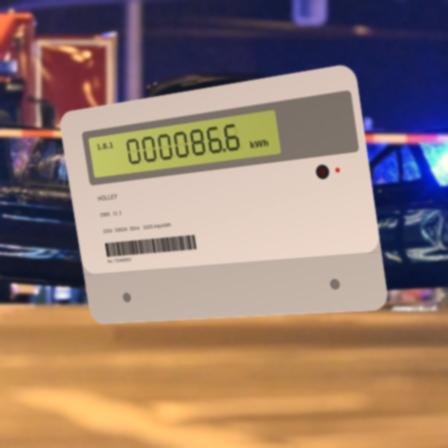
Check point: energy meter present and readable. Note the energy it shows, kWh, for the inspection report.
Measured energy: 86.6 kWh
